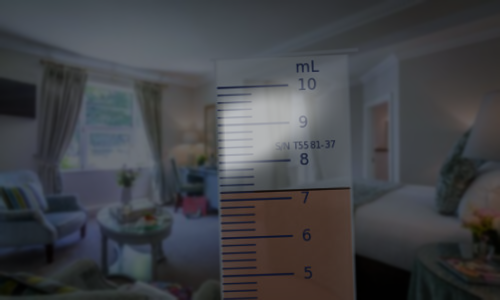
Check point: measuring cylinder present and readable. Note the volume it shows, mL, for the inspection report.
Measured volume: 7.2 mL
